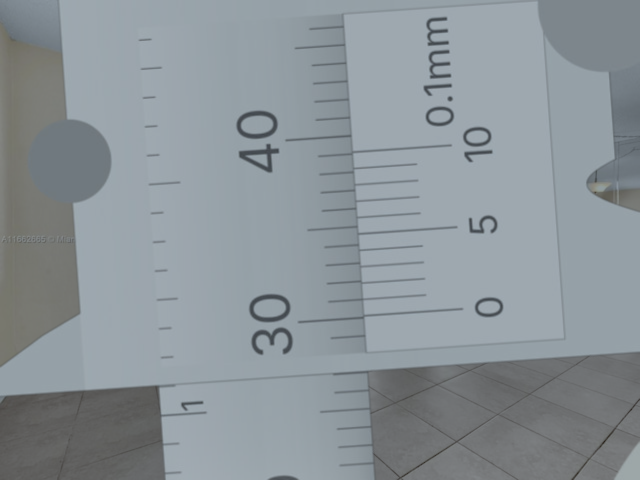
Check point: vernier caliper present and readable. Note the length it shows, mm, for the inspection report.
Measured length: 30.1 mm
